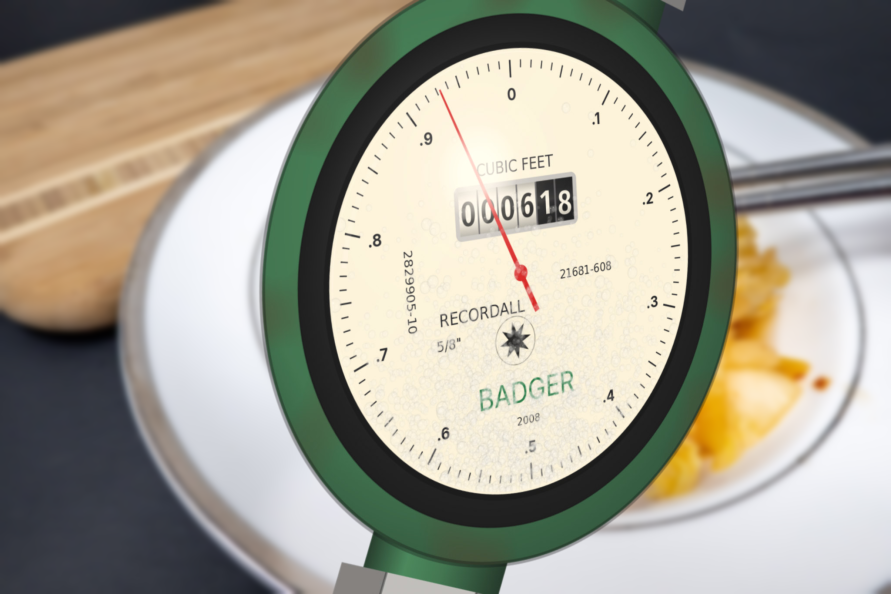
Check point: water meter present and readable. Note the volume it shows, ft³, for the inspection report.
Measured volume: 617.93 ft³
